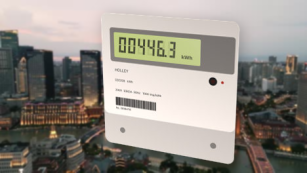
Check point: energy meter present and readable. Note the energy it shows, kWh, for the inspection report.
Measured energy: 446.3 kWh
